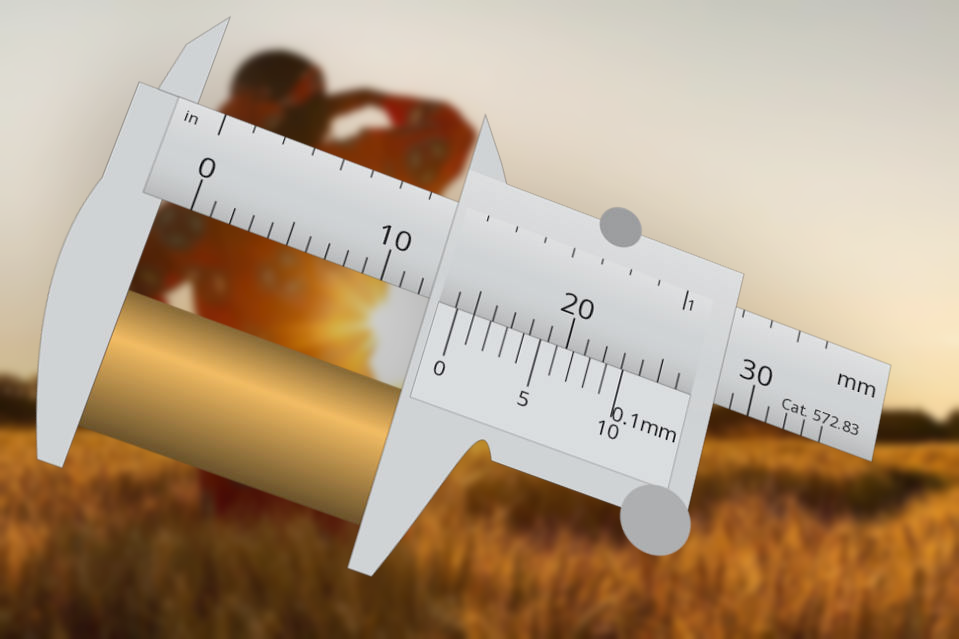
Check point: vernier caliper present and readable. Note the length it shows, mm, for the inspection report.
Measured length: 14.1 mm
